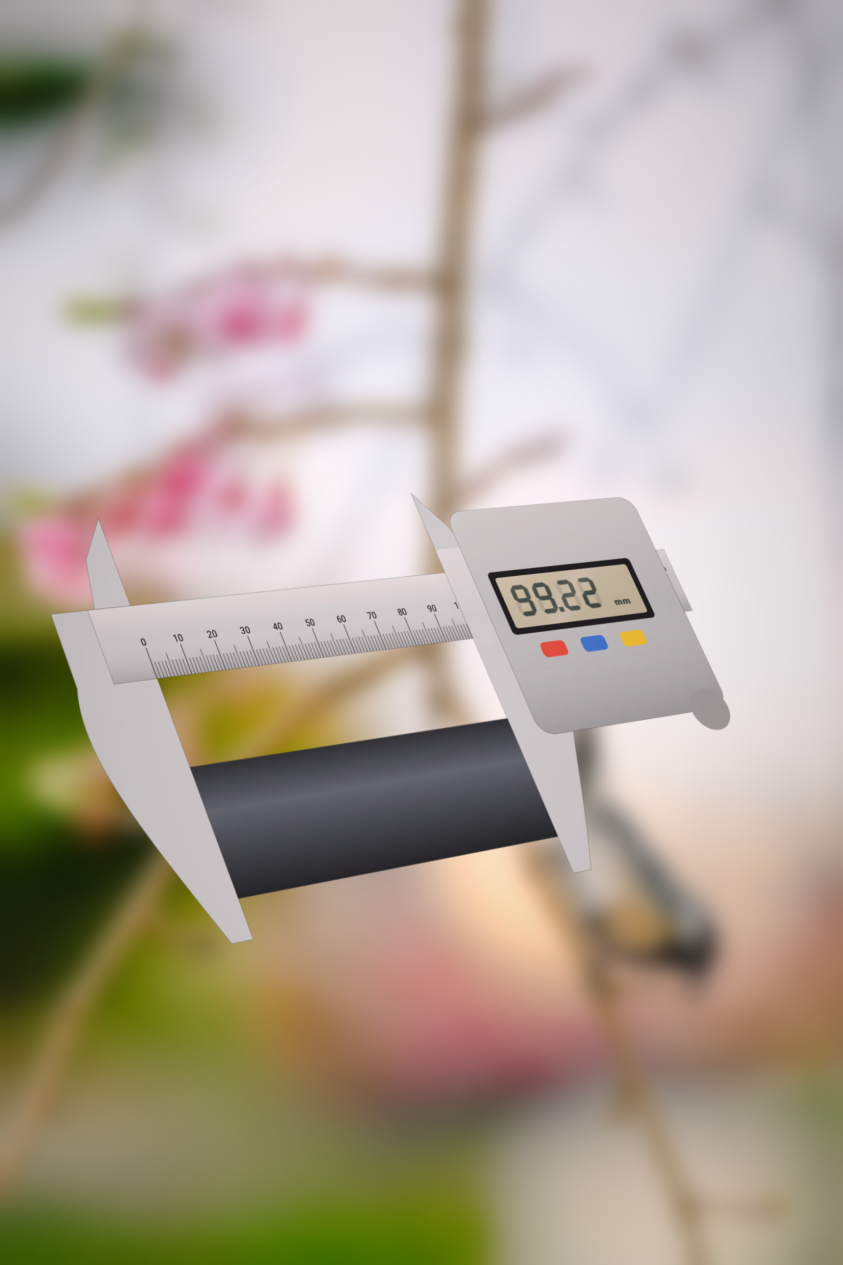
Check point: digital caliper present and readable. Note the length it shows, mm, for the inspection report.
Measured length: 99.22 mm
